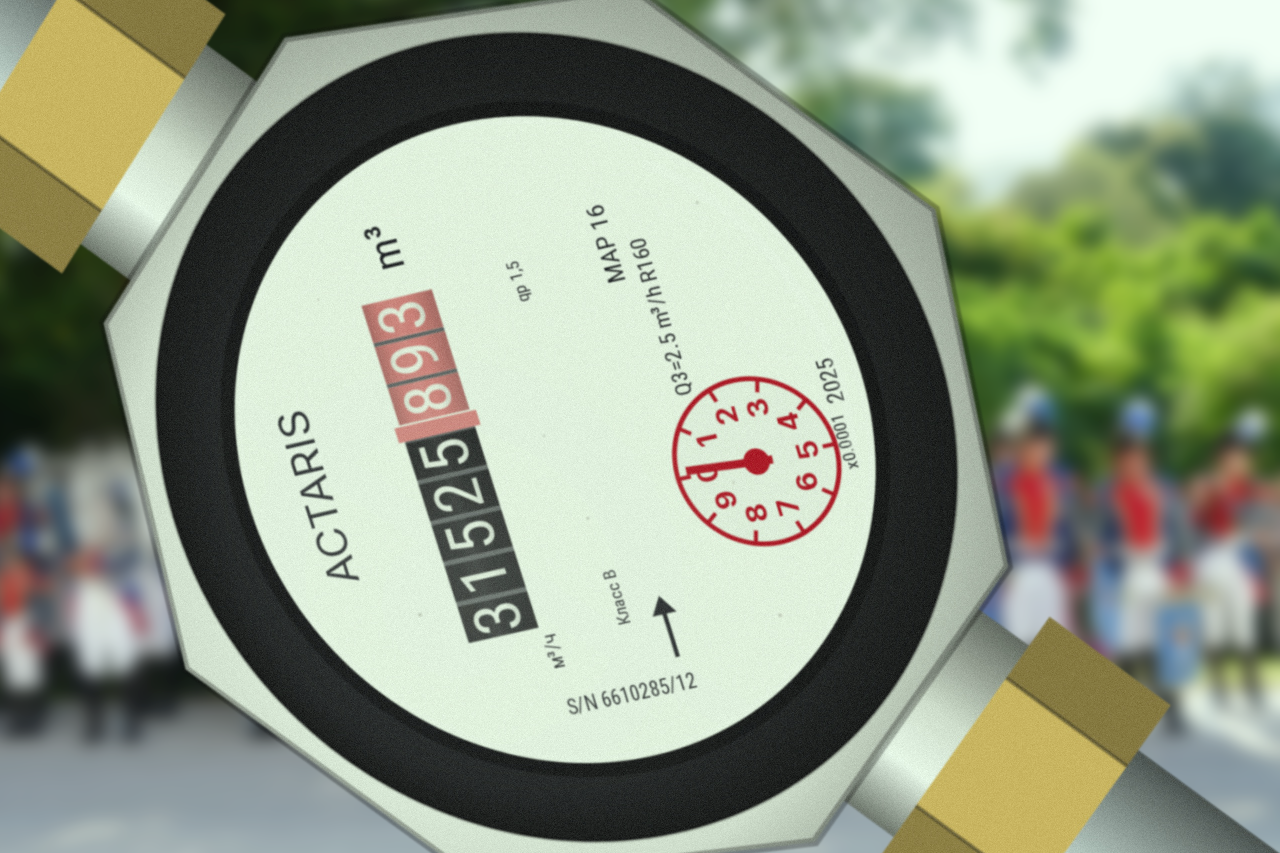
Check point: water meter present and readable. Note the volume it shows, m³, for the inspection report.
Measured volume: 31525.8930 m³
